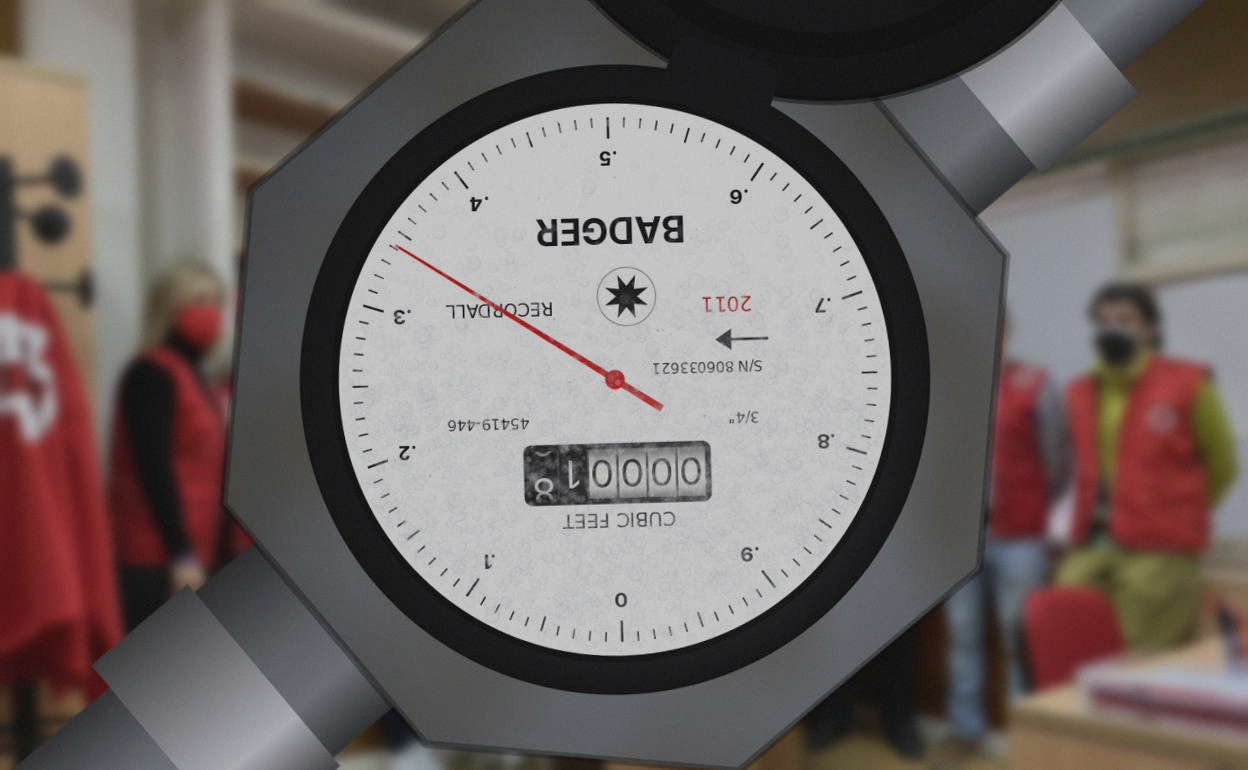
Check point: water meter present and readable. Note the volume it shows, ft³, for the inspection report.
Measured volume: 18.34 ft³
